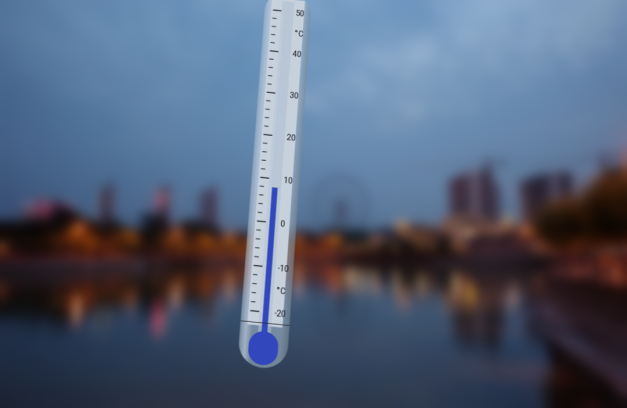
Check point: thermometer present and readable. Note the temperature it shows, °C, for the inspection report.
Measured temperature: 8 °C
